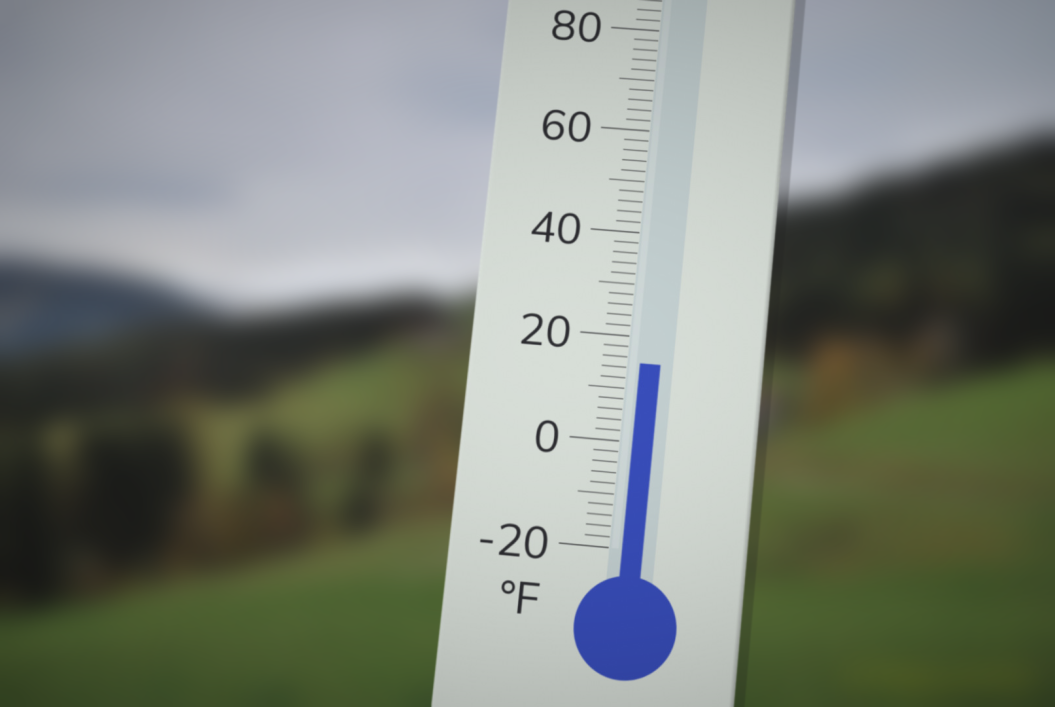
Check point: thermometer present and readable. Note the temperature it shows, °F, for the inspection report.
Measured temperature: 15 °F
